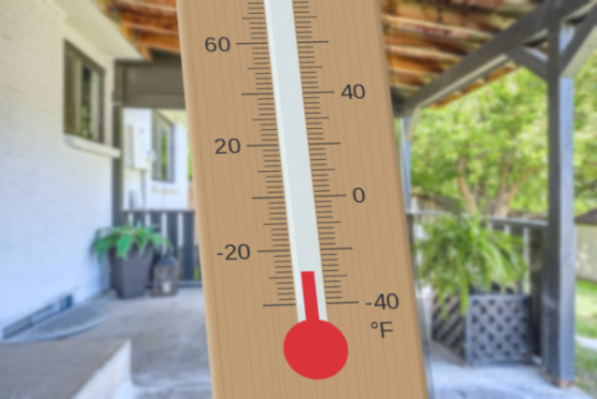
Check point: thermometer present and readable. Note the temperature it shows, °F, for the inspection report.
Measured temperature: -28 °F
